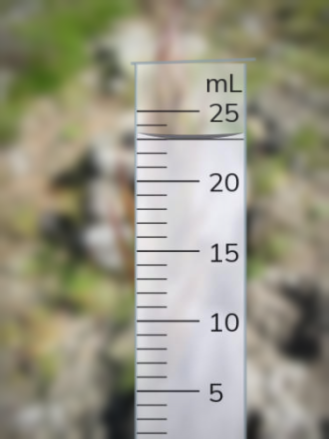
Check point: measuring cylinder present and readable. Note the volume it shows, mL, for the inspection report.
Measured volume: 23 mL
